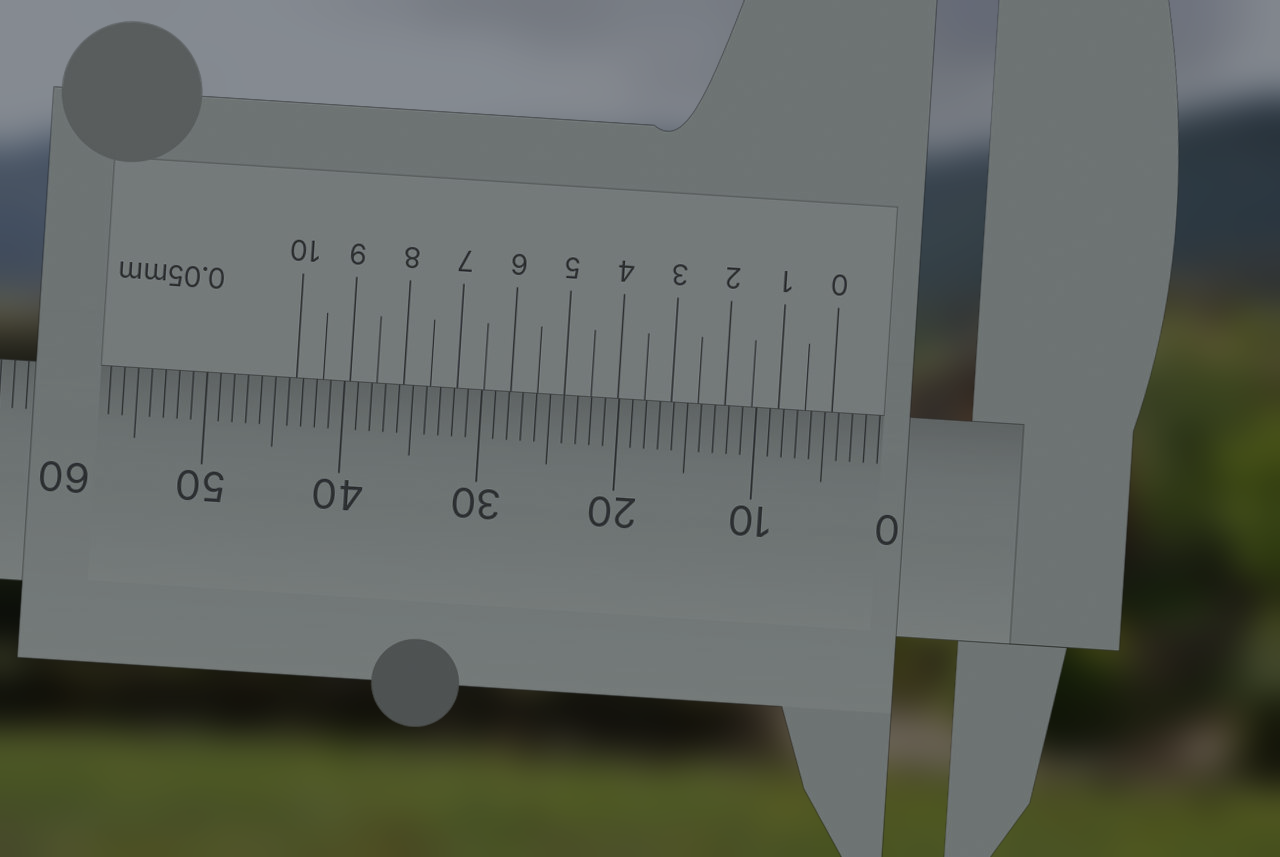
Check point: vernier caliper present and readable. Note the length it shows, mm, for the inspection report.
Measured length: 4.5 mm
